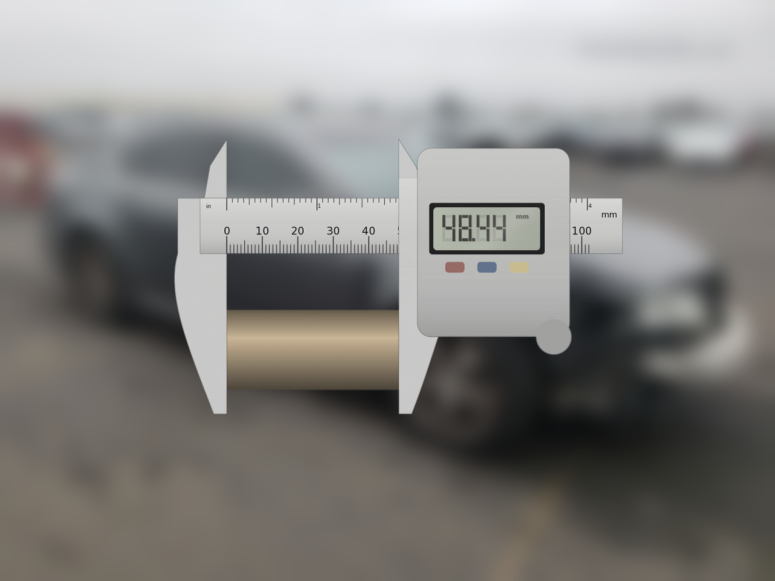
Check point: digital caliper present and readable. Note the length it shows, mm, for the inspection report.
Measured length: 48.44 mm
